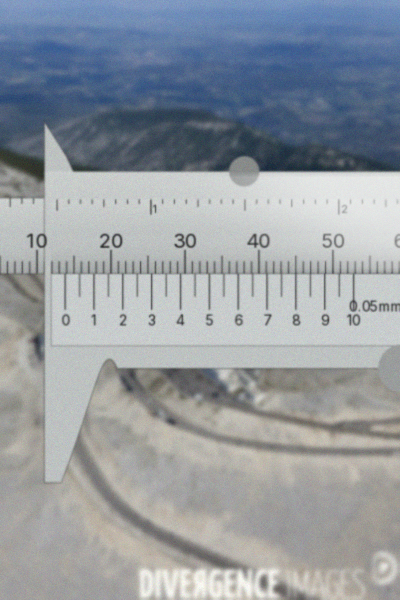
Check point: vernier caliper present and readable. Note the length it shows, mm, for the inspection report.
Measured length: 13.8 mm
